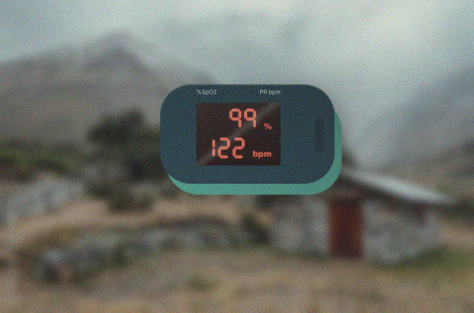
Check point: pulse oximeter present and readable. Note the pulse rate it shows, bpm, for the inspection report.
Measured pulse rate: 122 bpm
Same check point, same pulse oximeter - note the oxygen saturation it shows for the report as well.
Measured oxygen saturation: 99 %
